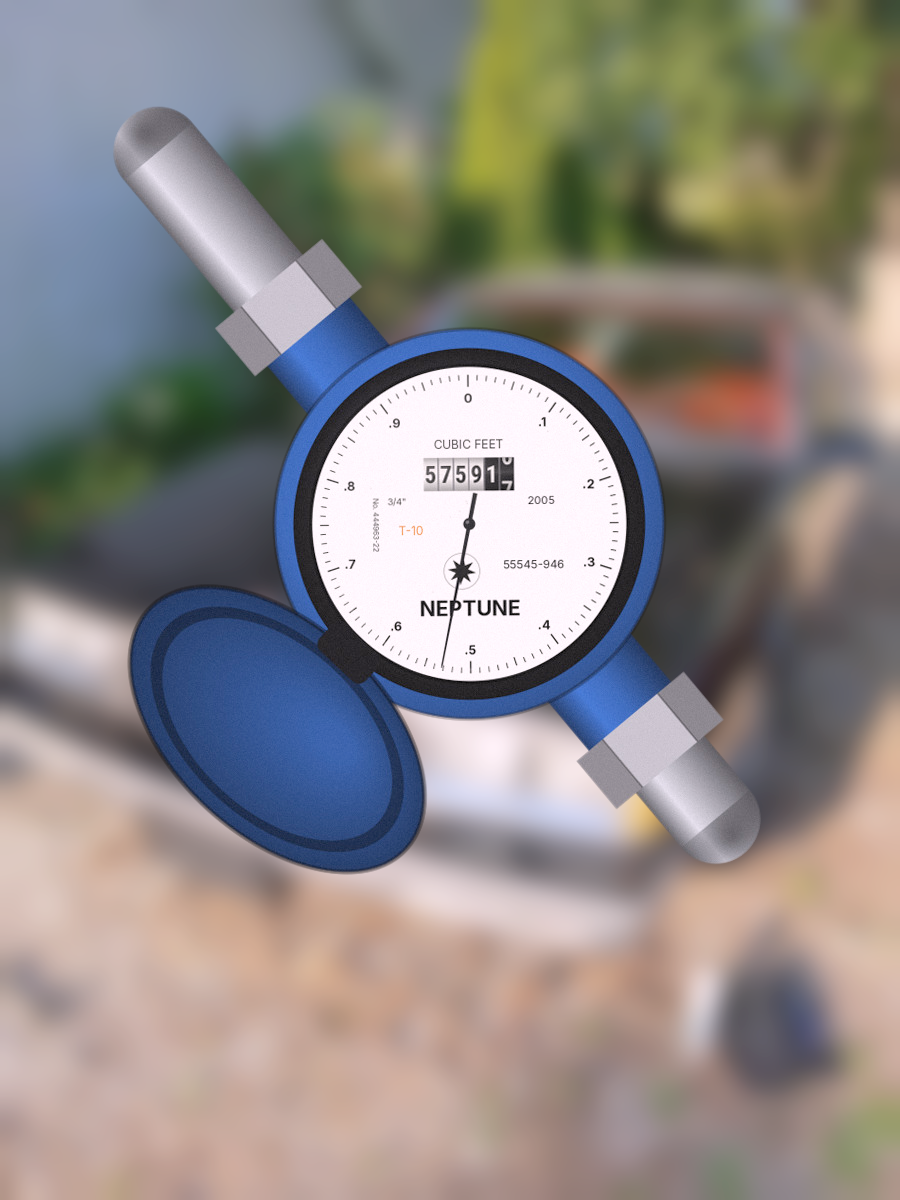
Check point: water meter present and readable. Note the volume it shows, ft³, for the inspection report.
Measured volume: 575916.53 ft³
